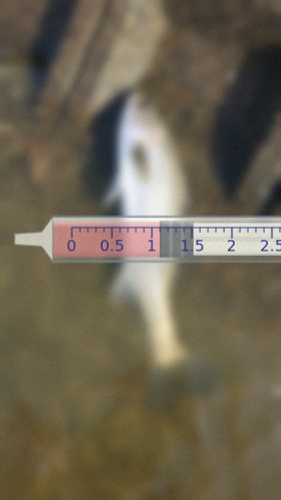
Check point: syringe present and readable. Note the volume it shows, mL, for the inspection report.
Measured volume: 1.1 mL
